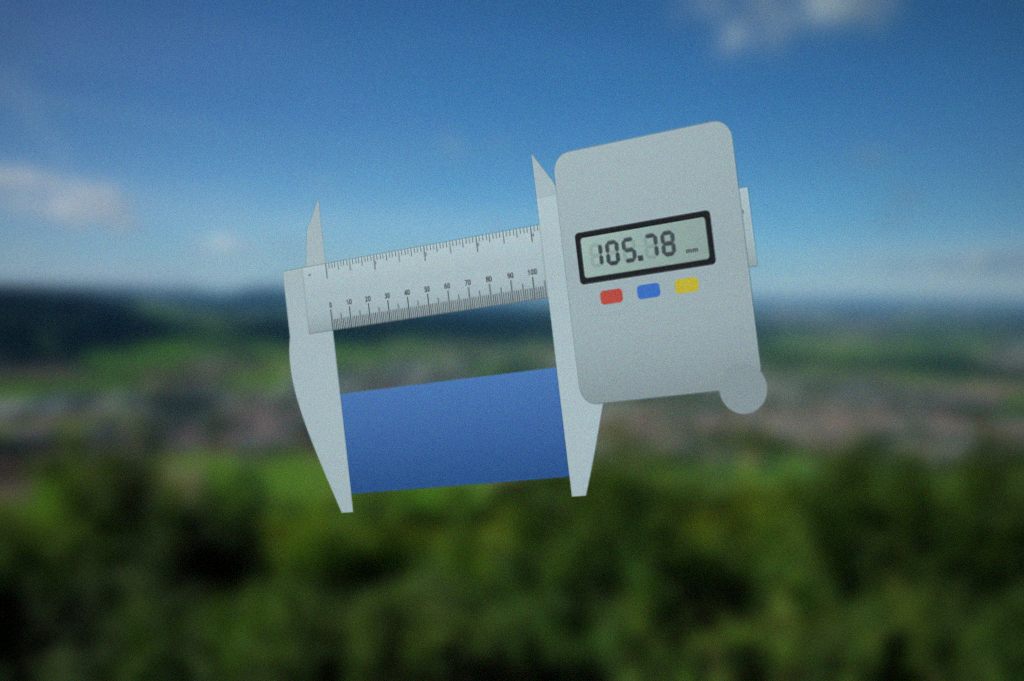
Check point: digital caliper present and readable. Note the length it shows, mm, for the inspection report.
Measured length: 105.78 mm
